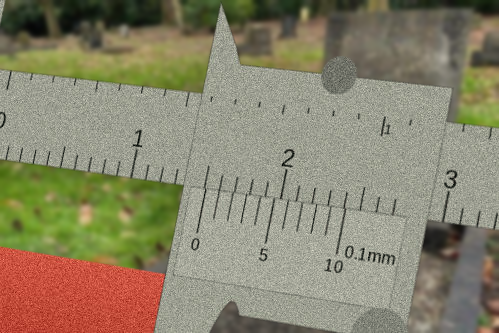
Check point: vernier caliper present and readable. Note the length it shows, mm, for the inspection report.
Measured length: 15.1 mm
